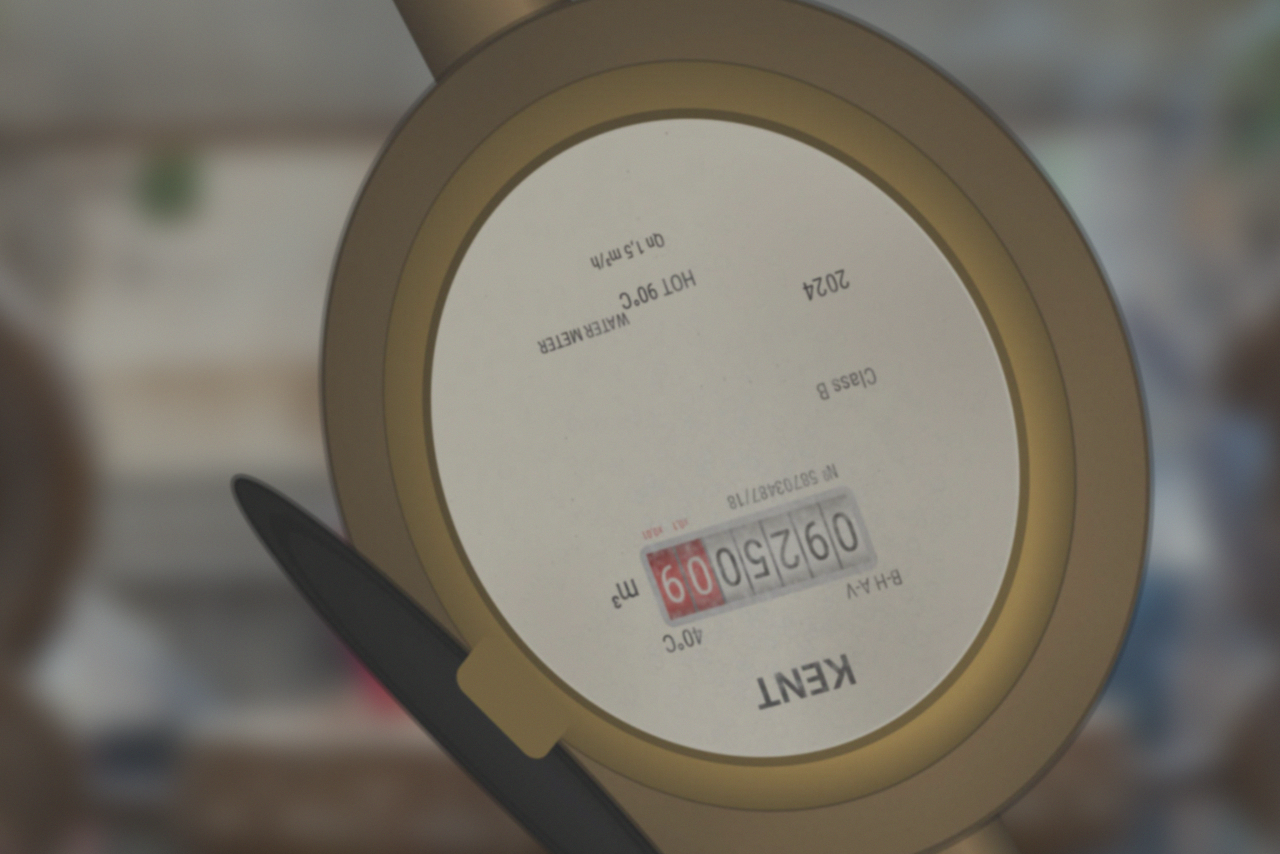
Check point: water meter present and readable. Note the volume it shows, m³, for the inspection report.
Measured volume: 9250.09 m³
